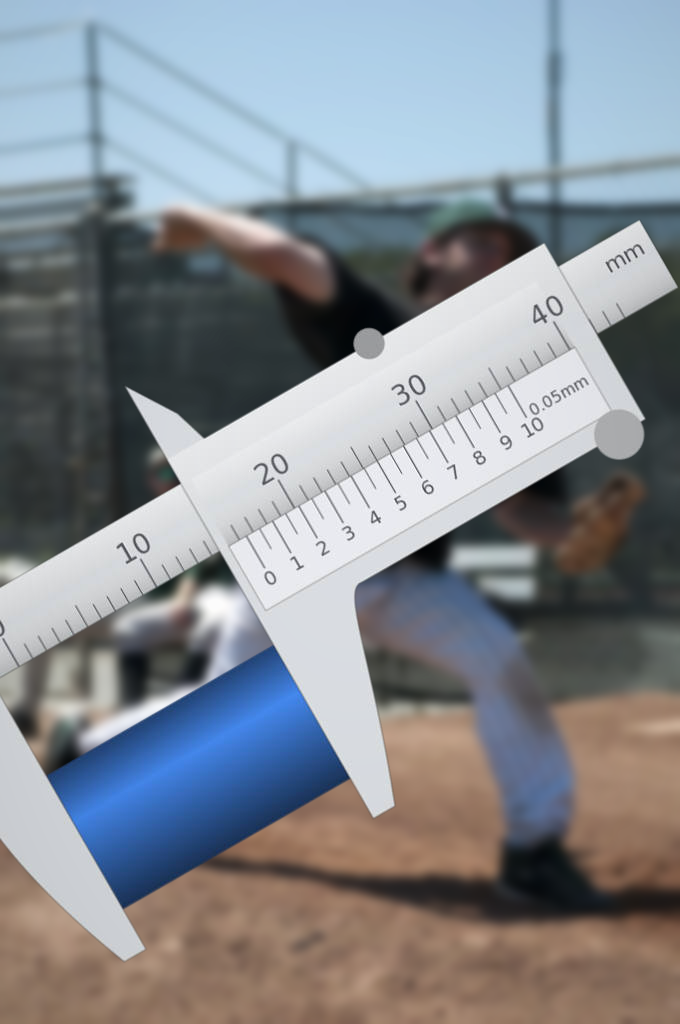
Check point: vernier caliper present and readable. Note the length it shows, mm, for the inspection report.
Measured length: 16.5 mm
